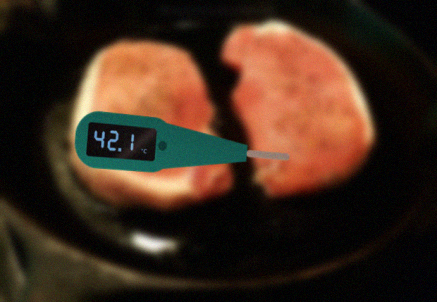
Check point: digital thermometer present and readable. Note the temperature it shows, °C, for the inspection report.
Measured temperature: 42.1 °C
